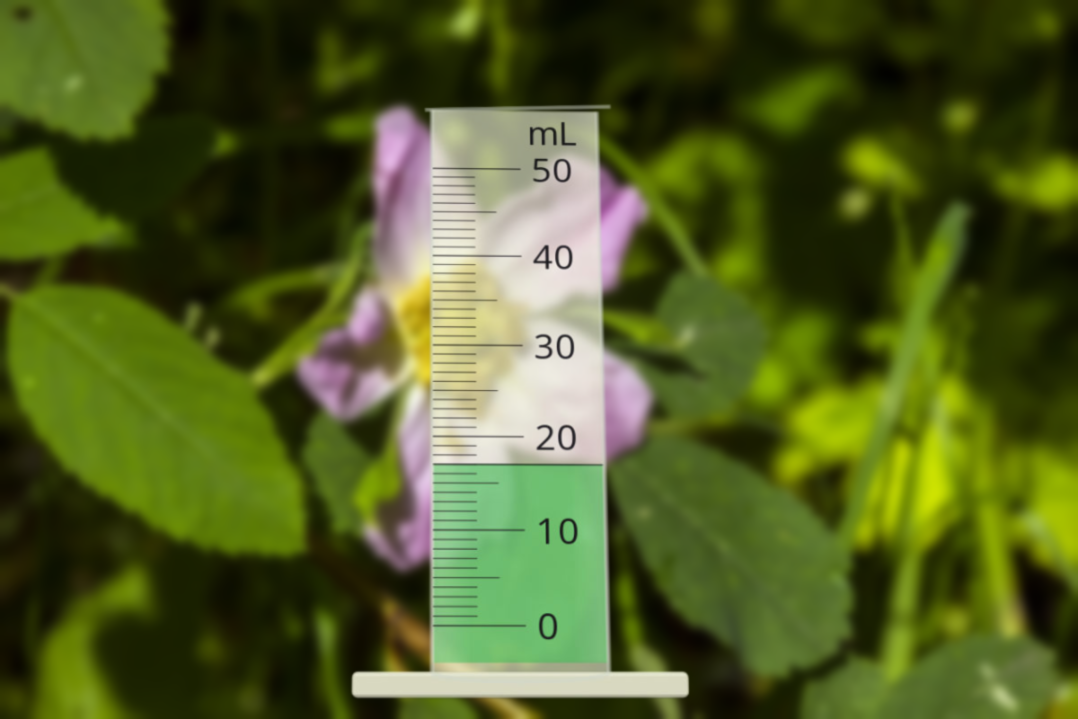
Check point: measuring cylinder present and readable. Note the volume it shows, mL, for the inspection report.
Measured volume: 17 mL
